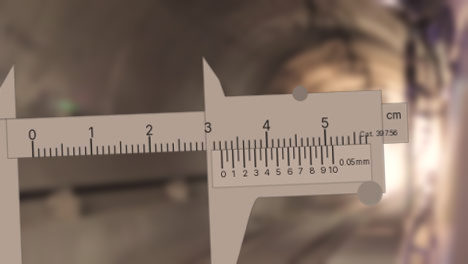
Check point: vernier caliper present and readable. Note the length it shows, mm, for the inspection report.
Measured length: 32.2 mm
